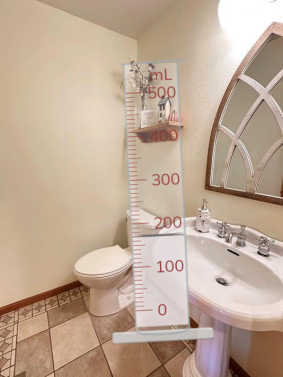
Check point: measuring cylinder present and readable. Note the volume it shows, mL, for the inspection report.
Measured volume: 170 mL
